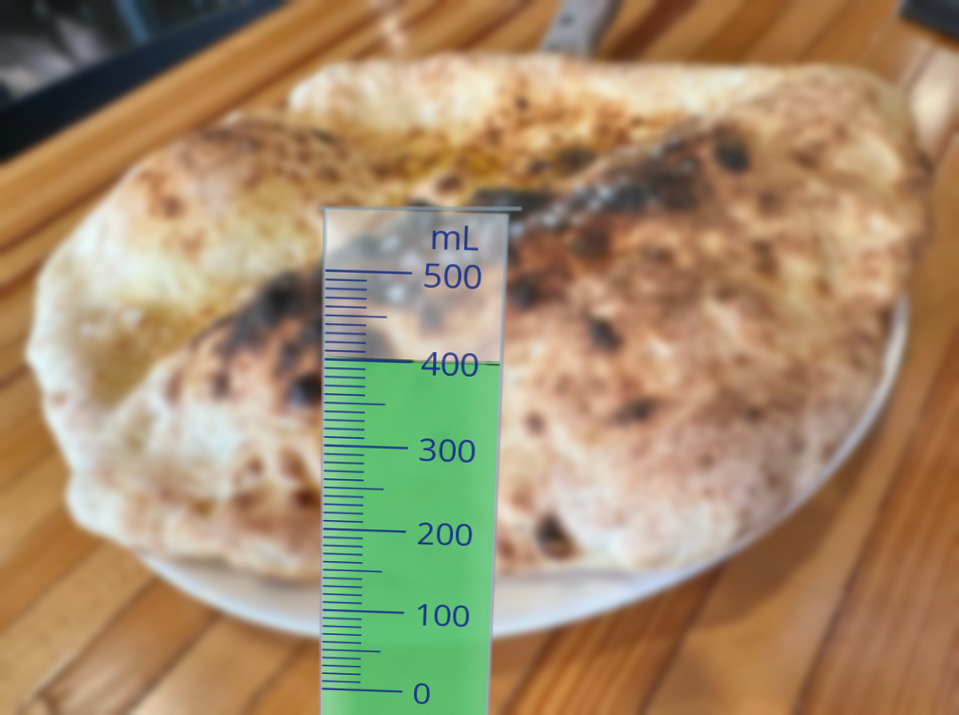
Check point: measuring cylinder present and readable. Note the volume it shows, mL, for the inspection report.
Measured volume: 400 mL
